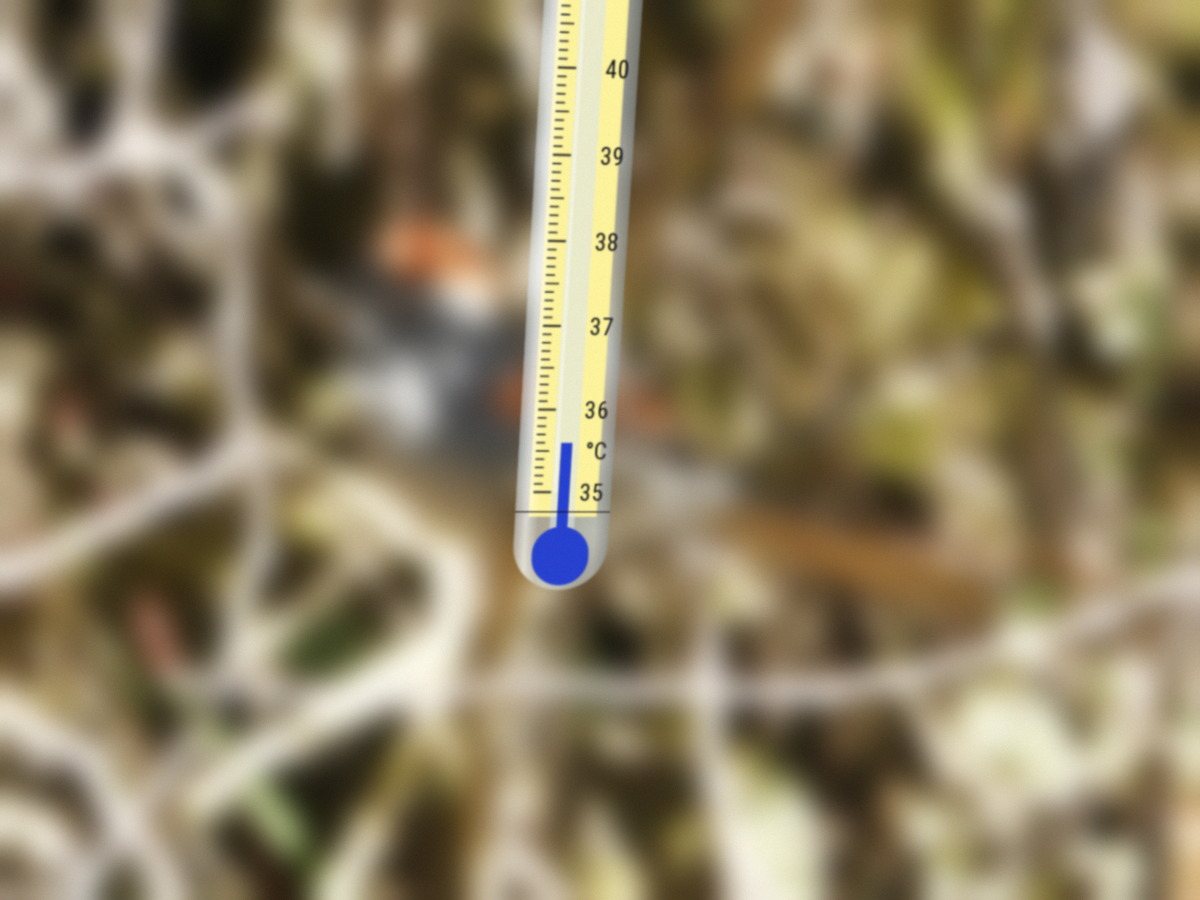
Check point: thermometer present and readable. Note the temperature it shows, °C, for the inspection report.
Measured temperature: 35.6 °C
